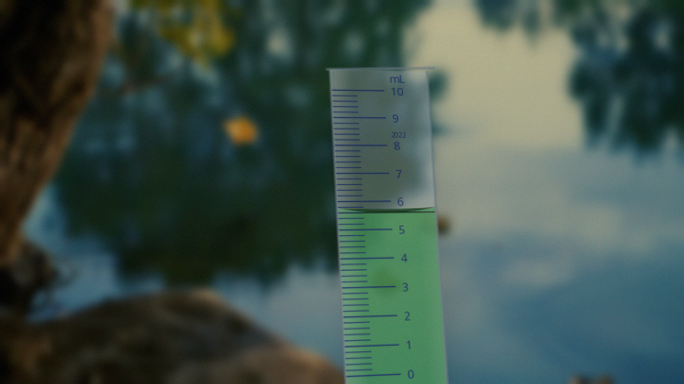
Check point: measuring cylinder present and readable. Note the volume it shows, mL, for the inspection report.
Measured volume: 5.6 mL
